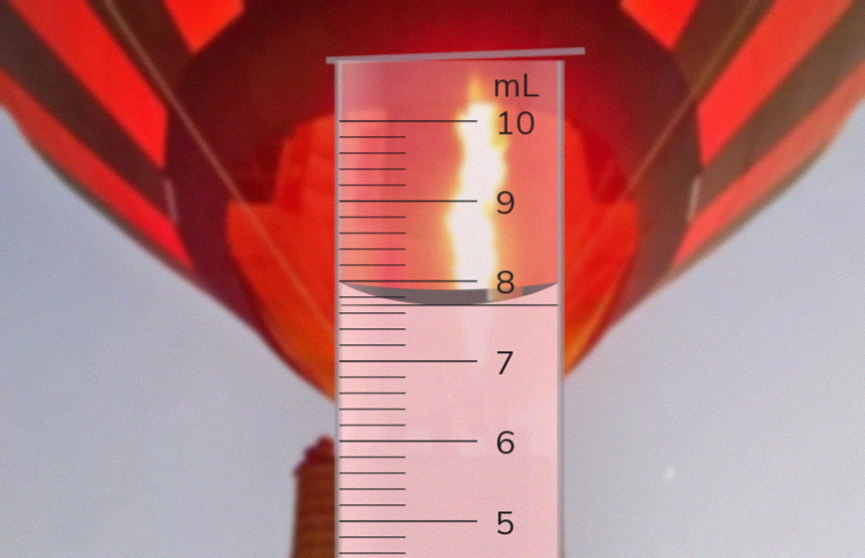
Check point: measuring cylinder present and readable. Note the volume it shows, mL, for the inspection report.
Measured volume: 7.7 mL
